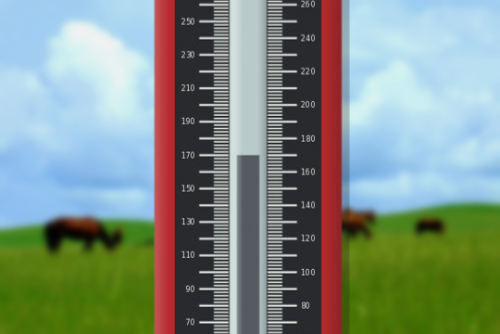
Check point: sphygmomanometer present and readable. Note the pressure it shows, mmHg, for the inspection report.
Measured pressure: 170 mmHg
